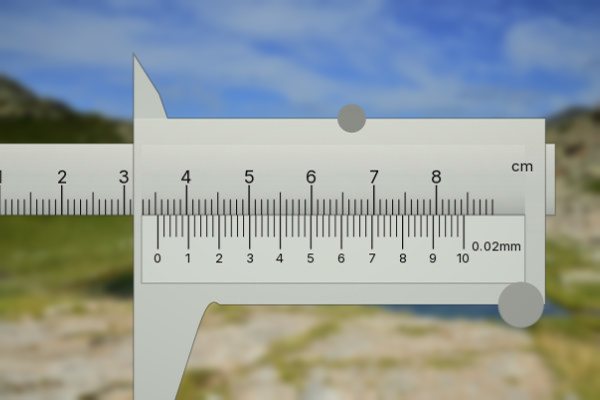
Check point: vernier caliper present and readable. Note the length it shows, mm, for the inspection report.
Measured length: 35.4 mm
